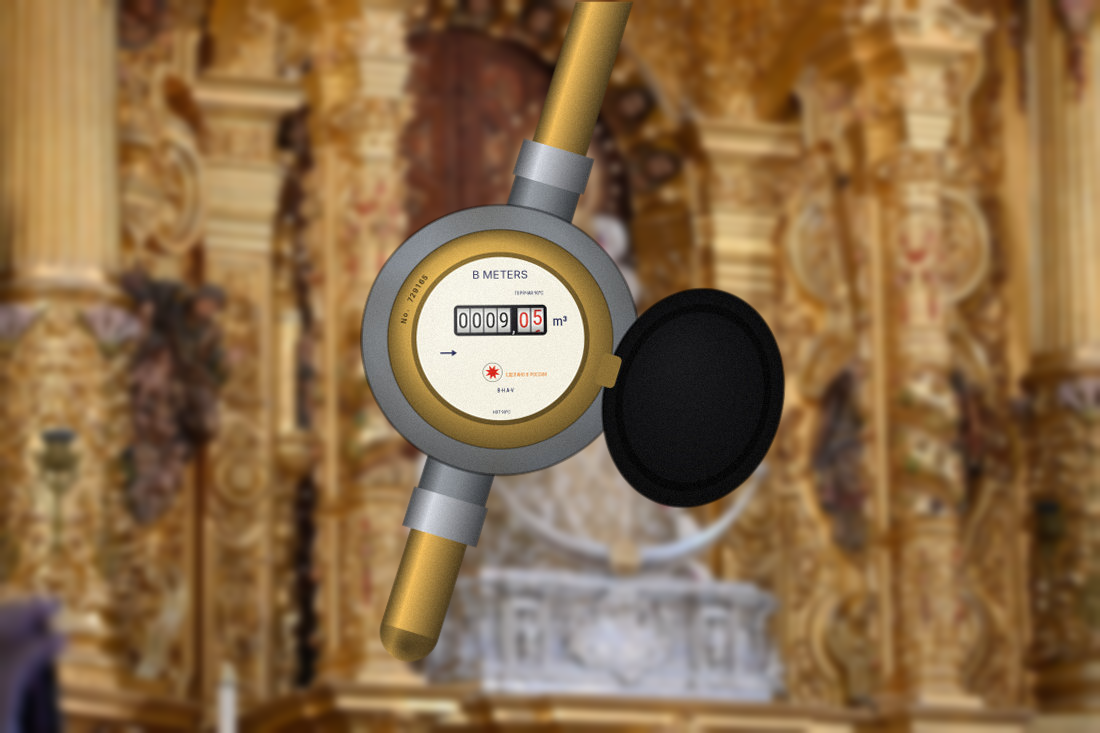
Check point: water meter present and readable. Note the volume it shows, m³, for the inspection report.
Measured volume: 9.05 m³
